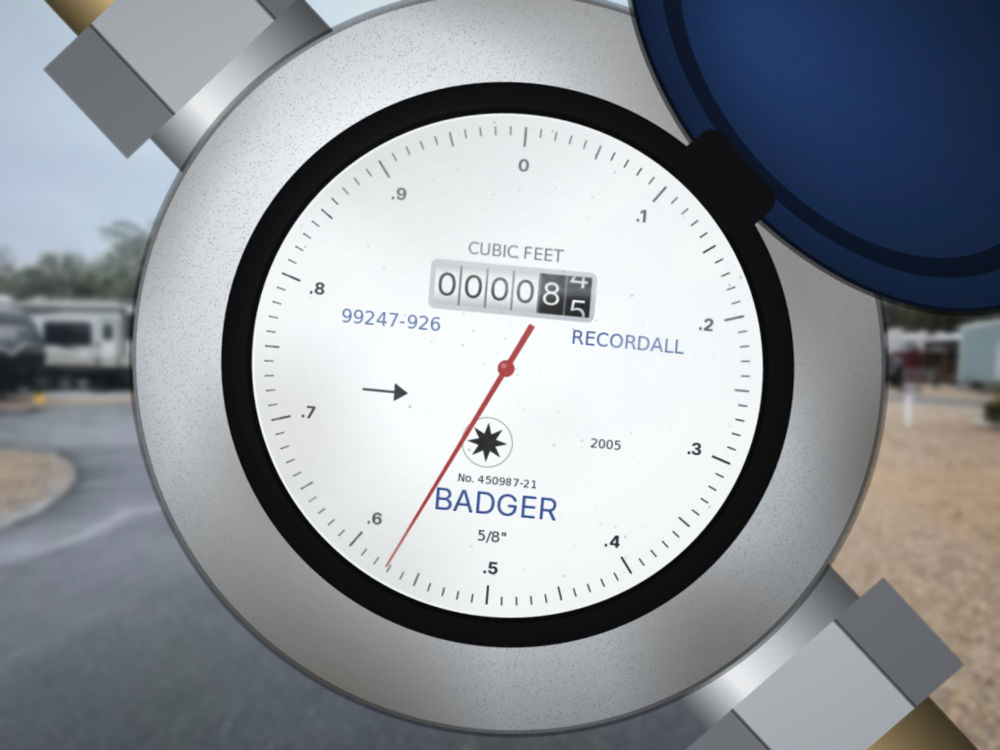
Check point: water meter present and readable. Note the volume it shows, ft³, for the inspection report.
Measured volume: 84.57 ft³
